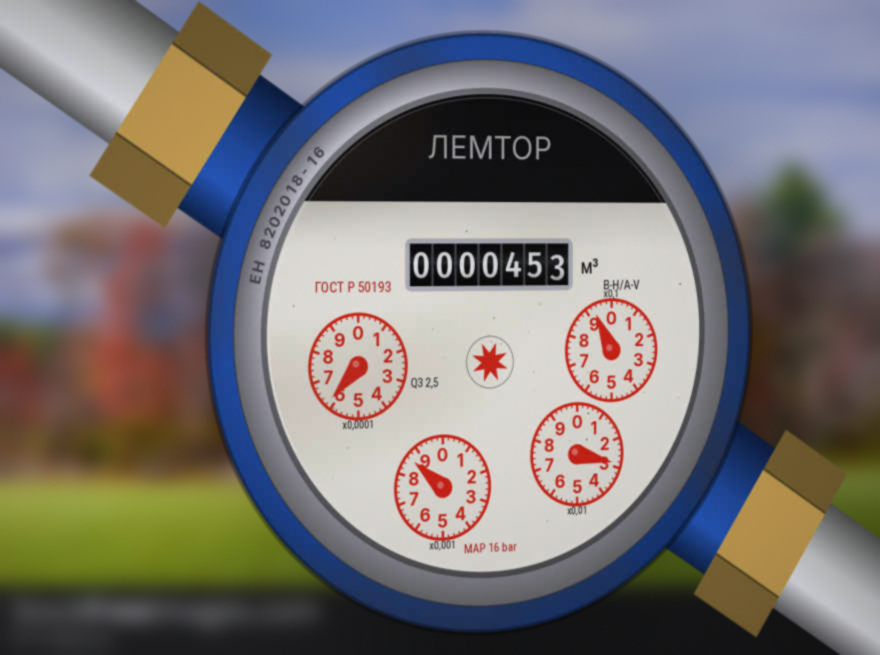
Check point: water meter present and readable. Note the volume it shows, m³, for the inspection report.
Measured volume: 452.9286 m³
